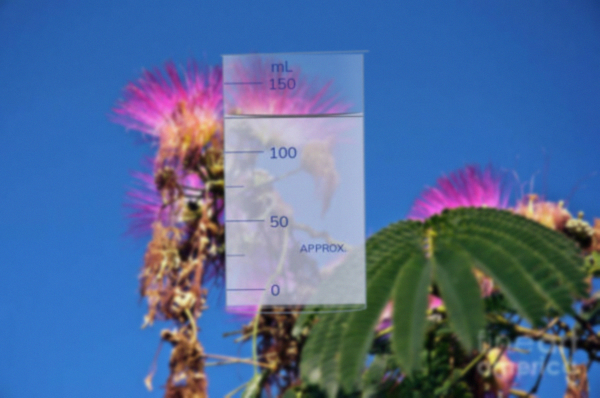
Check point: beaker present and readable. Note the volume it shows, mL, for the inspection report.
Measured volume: 125 mL
